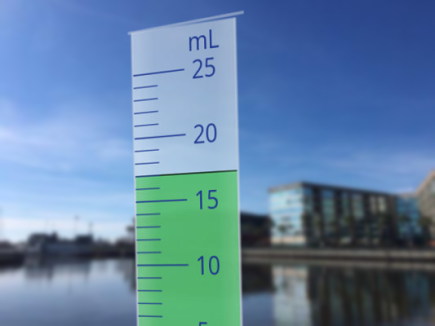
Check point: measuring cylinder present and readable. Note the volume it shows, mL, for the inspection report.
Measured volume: 17 mL
